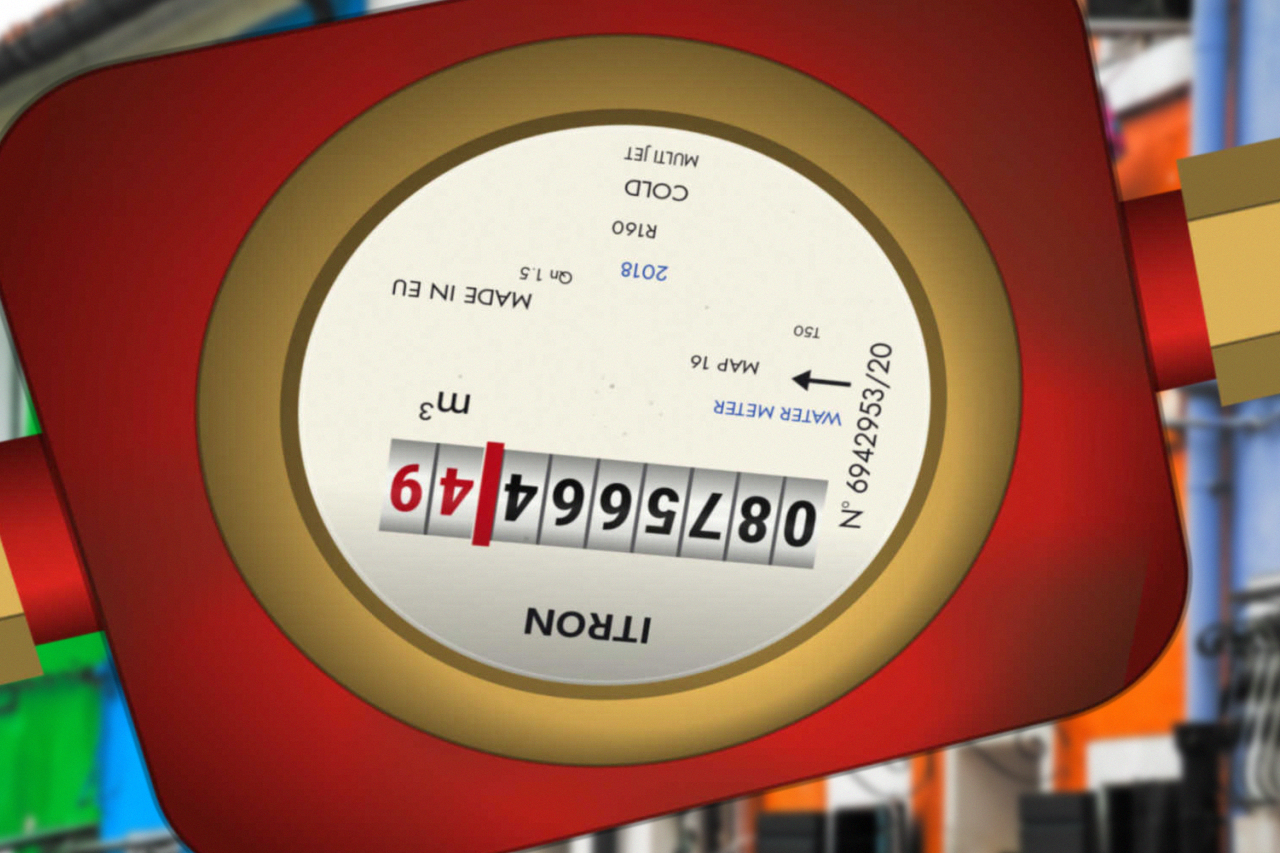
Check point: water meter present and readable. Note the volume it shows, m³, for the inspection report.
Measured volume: 875664.49 m³
